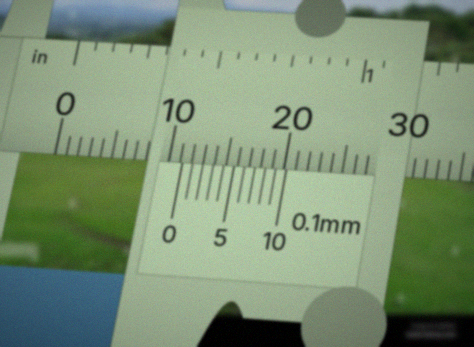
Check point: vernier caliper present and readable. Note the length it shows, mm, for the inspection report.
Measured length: 11.2 mm
